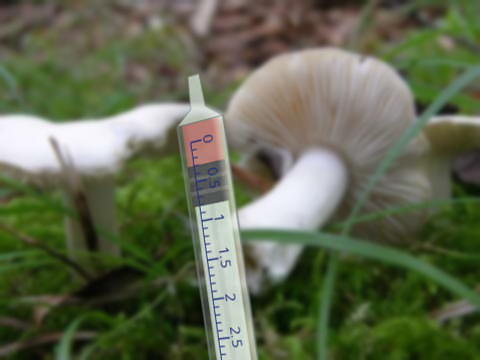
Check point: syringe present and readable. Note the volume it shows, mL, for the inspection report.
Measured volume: 0.3 mL
